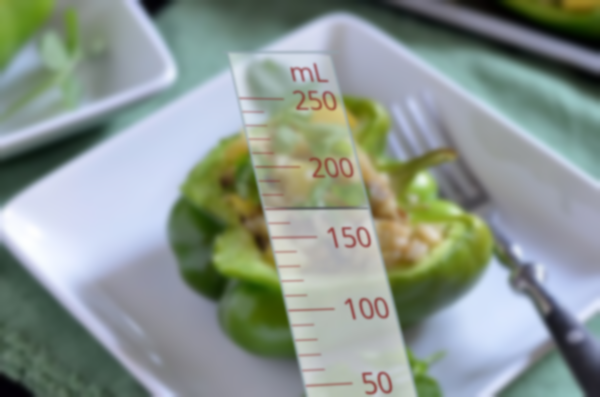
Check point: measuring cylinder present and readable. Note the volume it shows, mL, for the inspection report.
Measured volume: 170 mL
